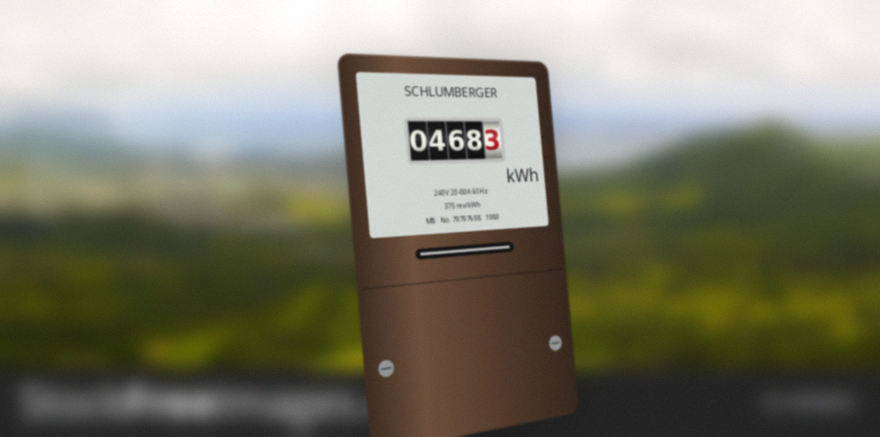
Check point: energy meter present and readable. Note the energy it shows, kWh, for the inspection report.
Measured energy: 468.3 kWh
